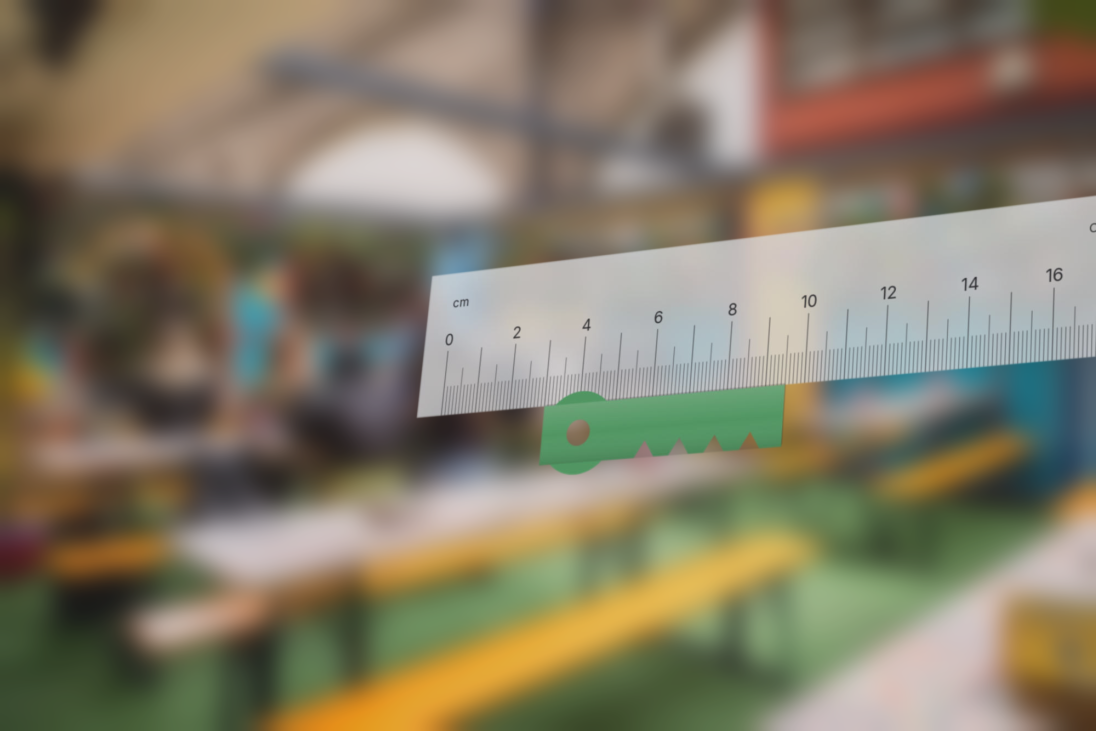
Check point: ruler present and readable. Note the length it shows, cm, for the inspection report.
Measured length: 6.5 cm
